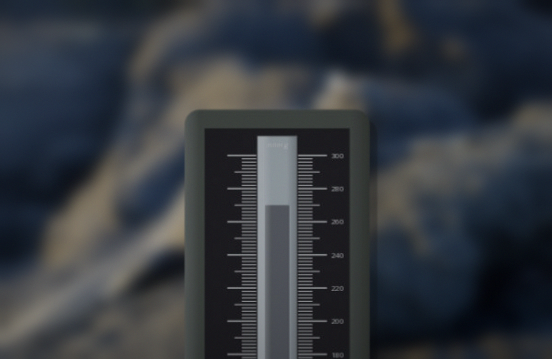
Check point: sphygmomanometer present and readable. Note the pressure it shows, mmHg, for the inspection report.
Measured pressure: 270 mmHg
